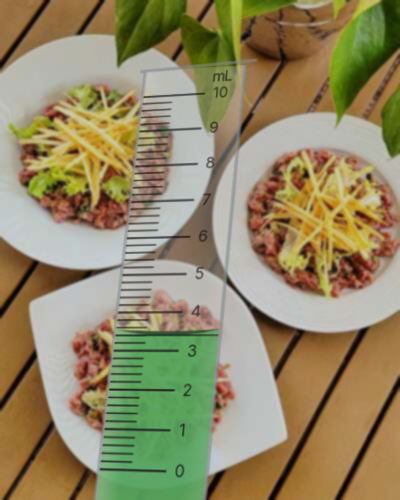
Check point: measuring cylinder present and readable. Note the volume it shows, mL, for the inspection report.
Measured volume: 3.4 mL
